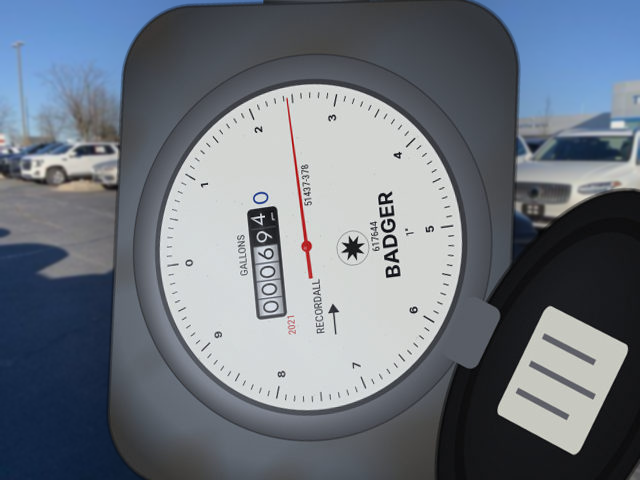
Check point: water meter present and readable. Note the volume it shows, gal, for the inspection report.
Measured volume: 6942.4 gal
